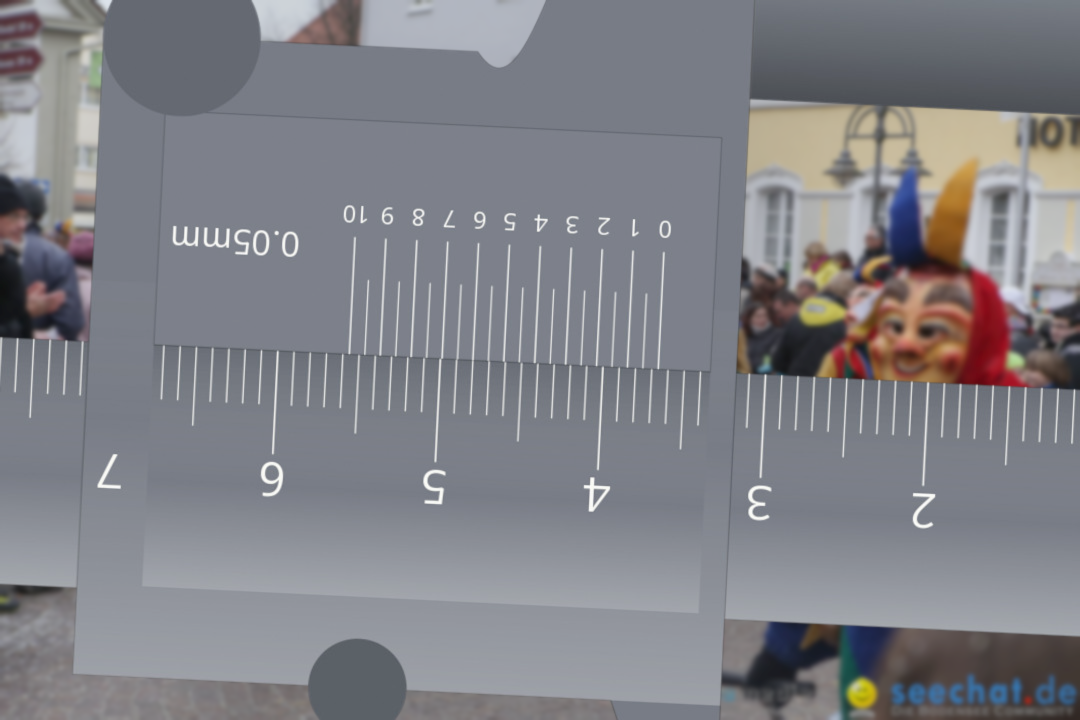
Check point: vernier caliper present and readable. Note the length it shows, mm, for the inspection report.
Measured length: 36.6 mm
